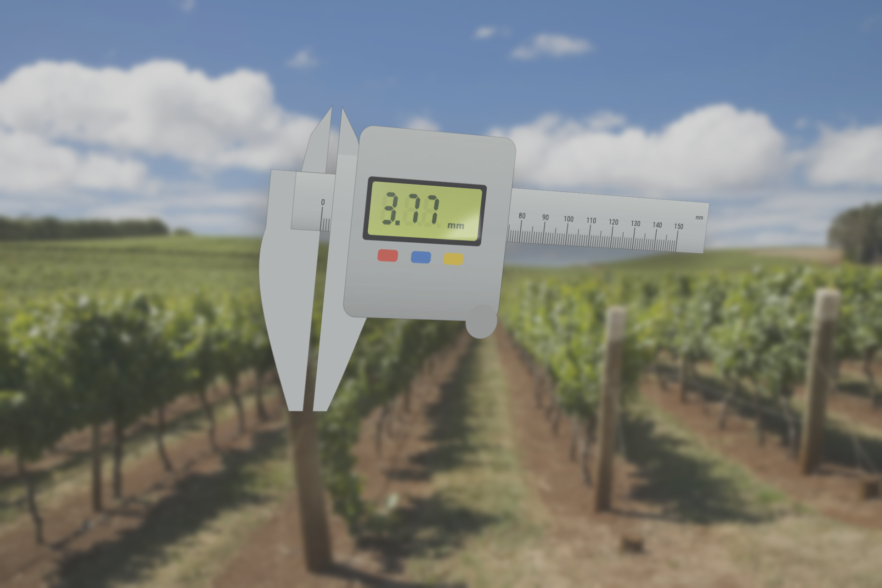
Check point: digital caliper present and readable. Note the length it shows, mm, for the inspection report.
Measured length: 3.77 mm
